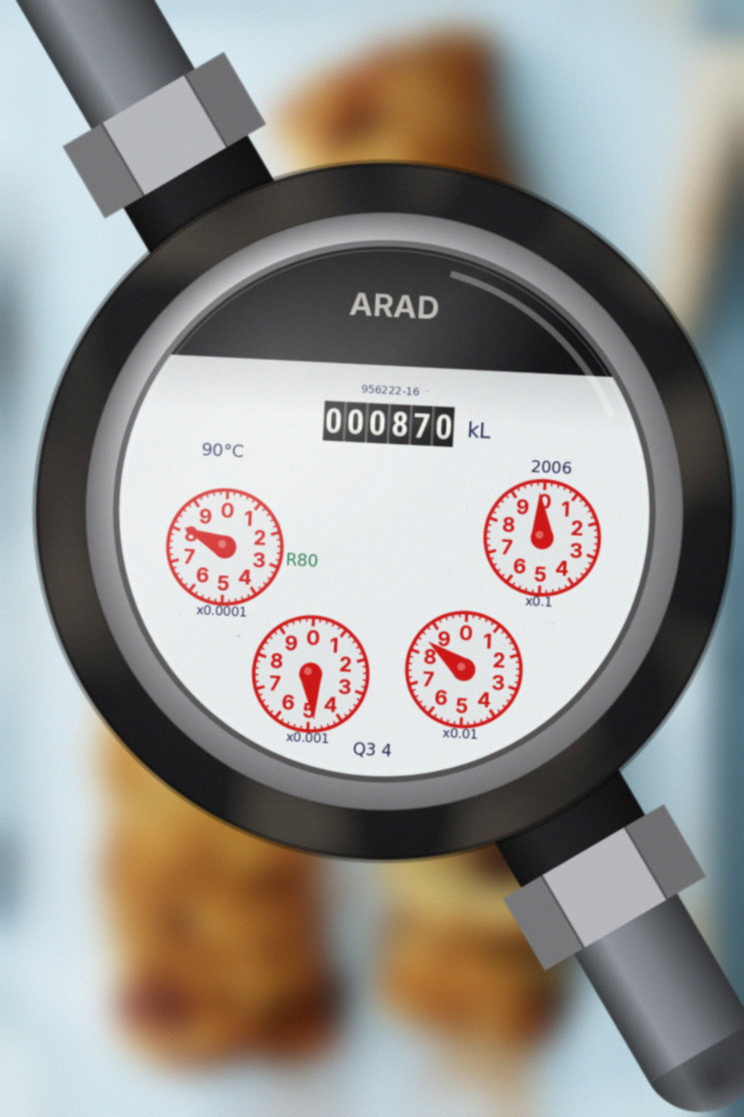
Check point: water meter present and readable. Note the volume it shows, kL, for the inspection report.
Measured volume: 869.9848 kL
